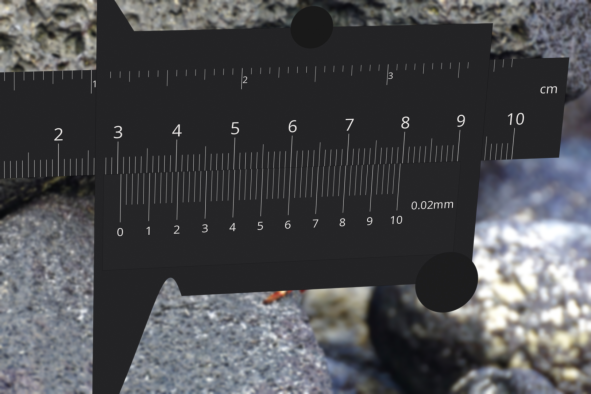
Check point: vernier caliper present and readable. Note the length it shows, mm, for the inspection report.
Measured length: 30.6 mm
